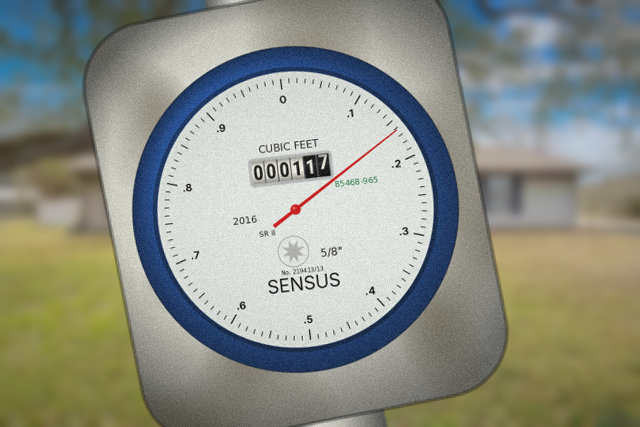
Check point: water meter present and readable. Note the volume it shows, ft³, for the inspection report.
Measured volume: 117.16 ft³
